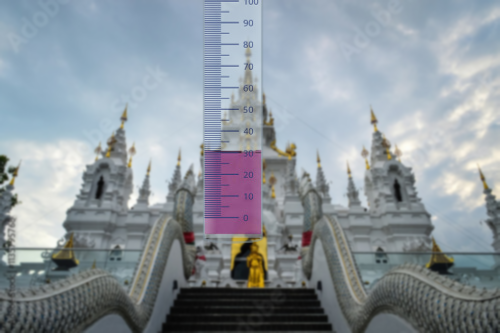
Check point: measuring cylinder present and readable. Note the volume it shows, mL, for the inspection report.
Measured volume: 30 mL
